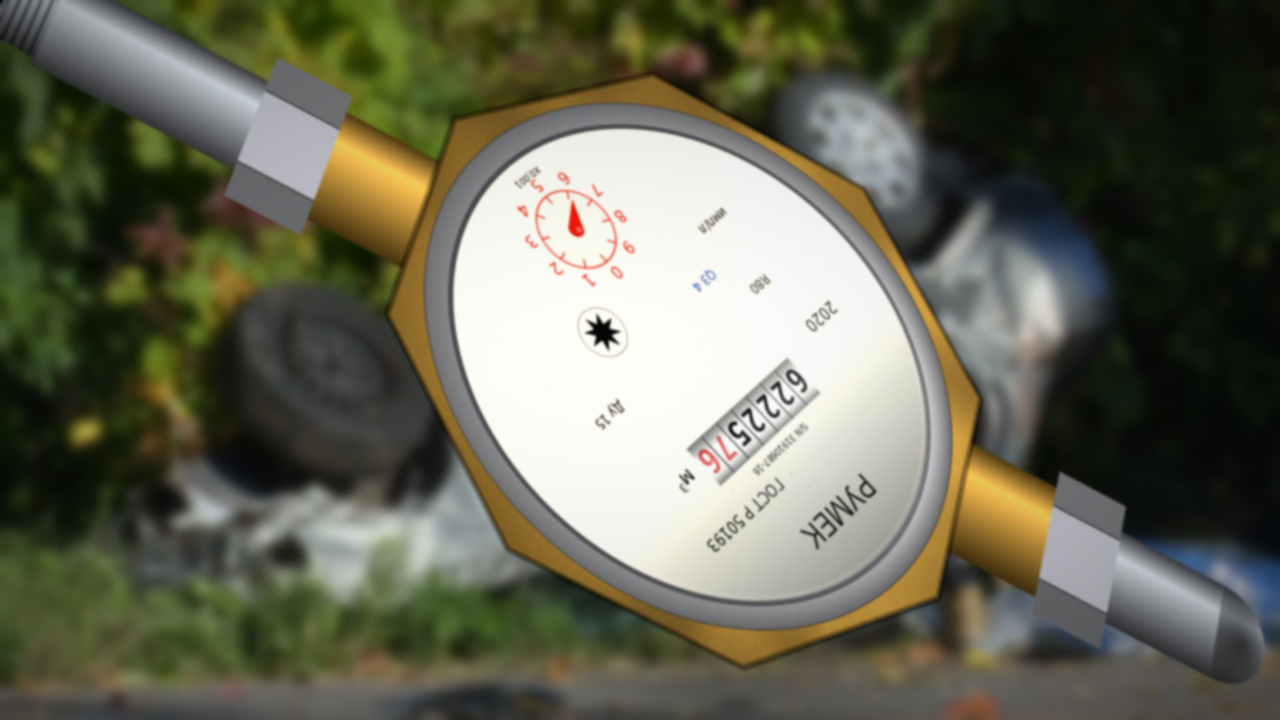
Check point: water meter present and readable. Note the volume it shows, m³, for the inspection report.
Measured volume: 62225.766 m³
